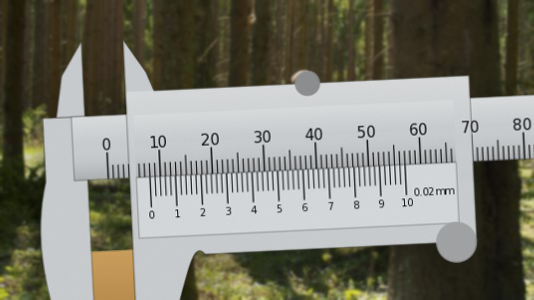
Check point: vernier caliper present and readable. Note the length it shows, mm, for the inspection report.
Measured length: 8.0 mm
